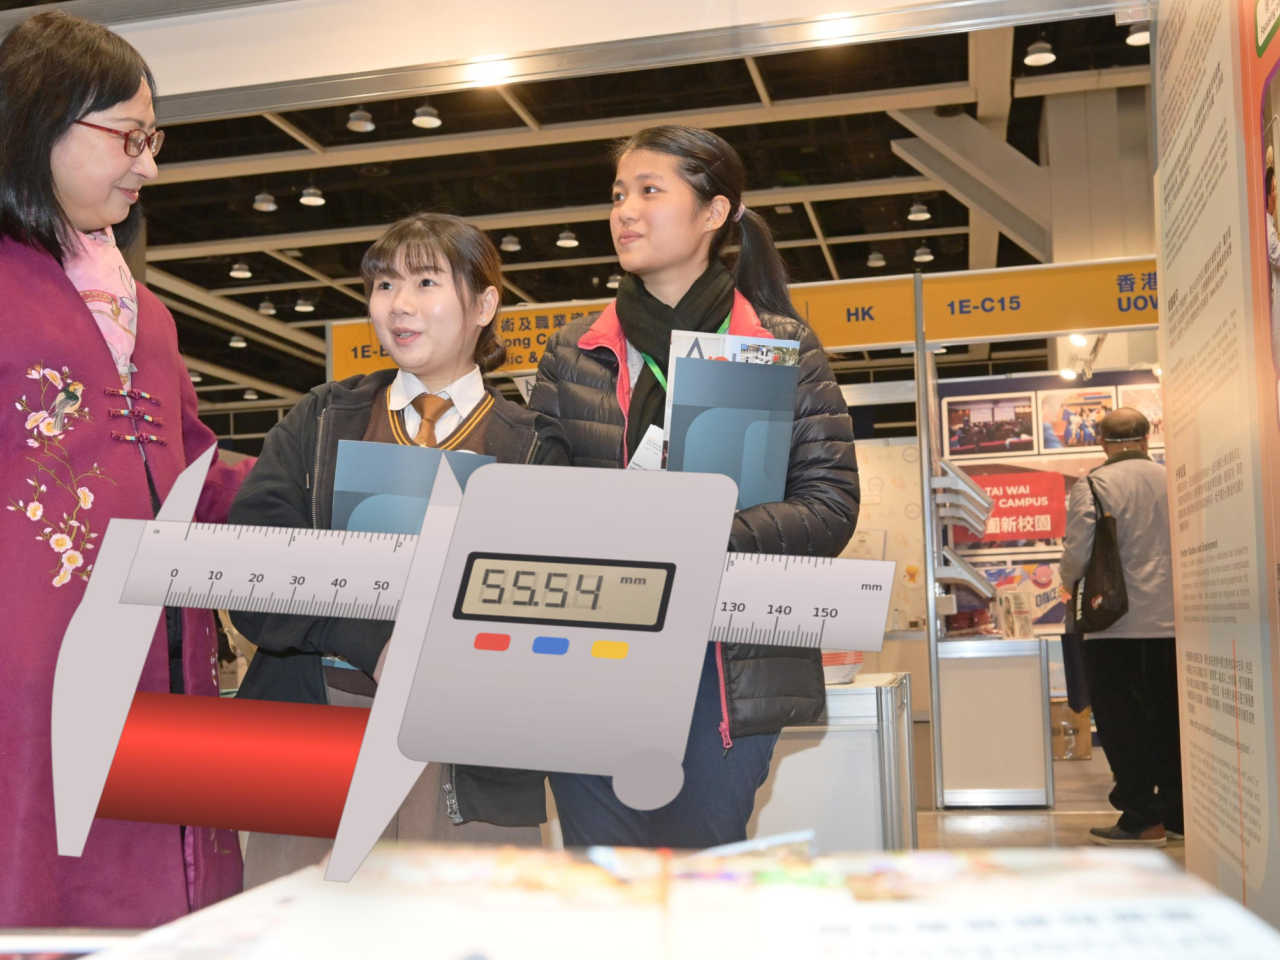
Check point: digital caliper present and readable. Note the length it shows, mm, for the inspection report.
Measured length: 55.54 mm
